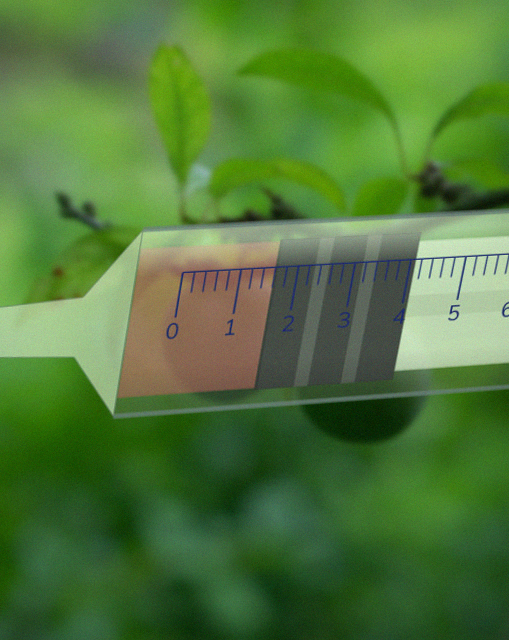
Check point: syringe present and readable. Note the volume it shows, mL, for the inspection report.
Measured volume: 1.6 mL
